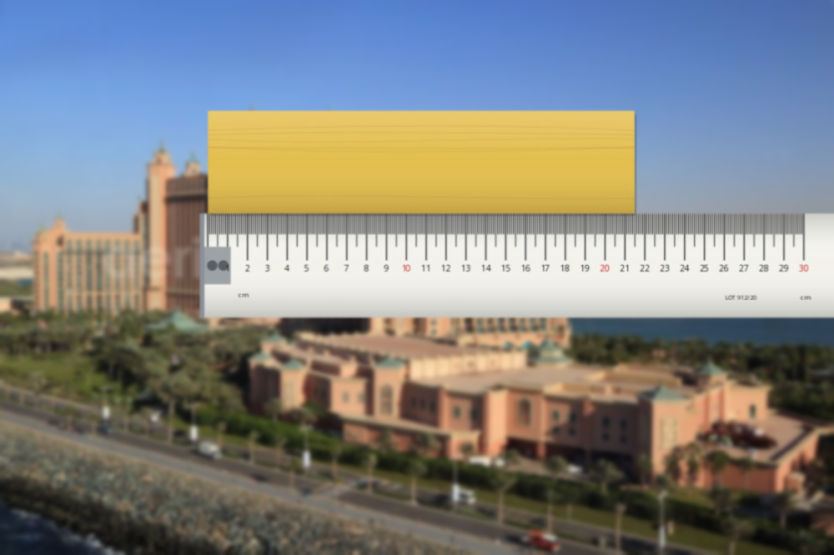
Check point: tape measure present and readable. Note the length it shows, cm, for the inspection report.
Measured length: 21.5 cm
